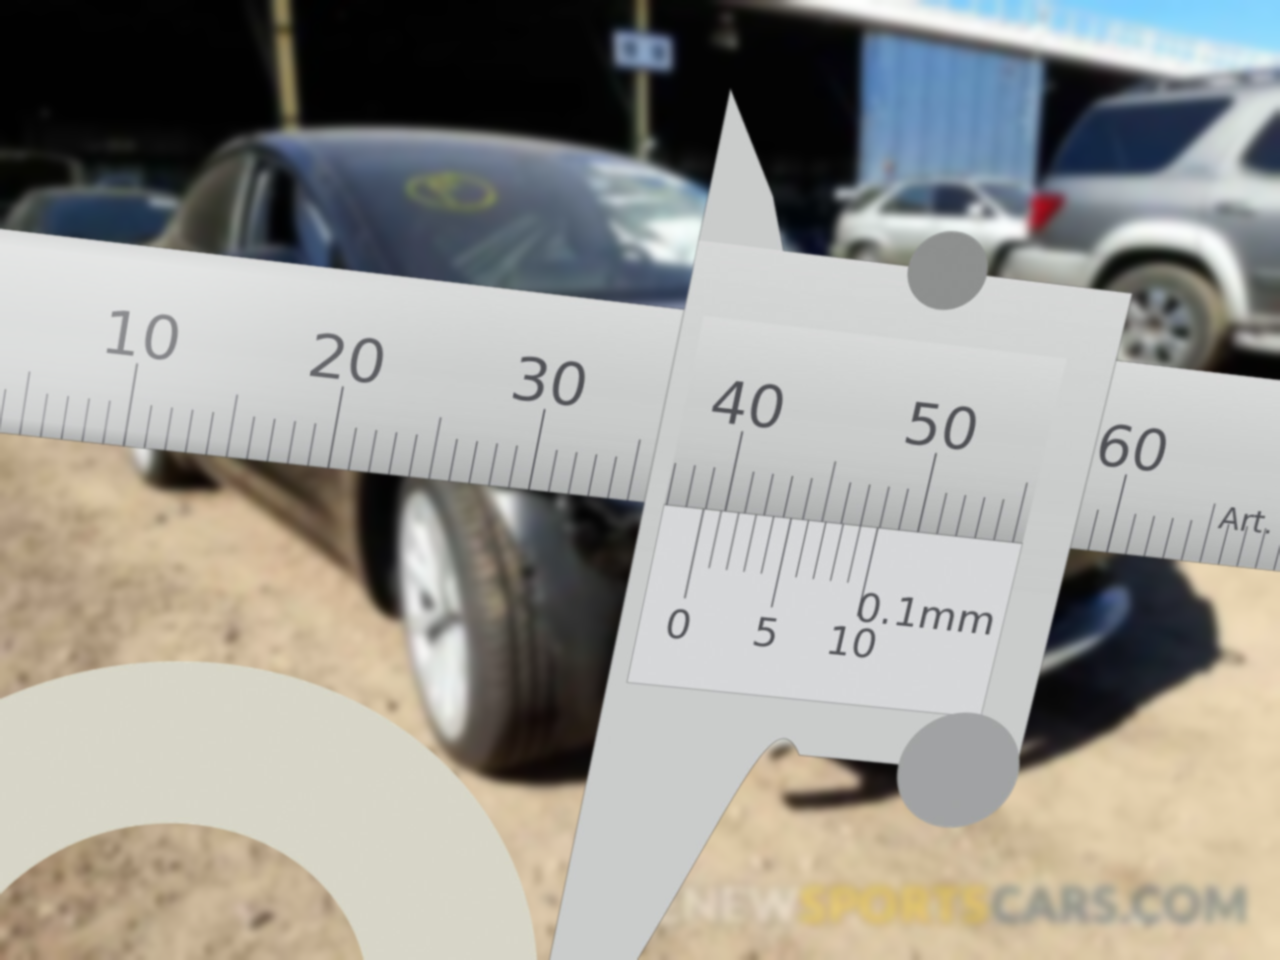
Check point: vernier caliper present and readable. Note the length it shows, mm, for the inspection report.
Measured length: 38.9 mm
